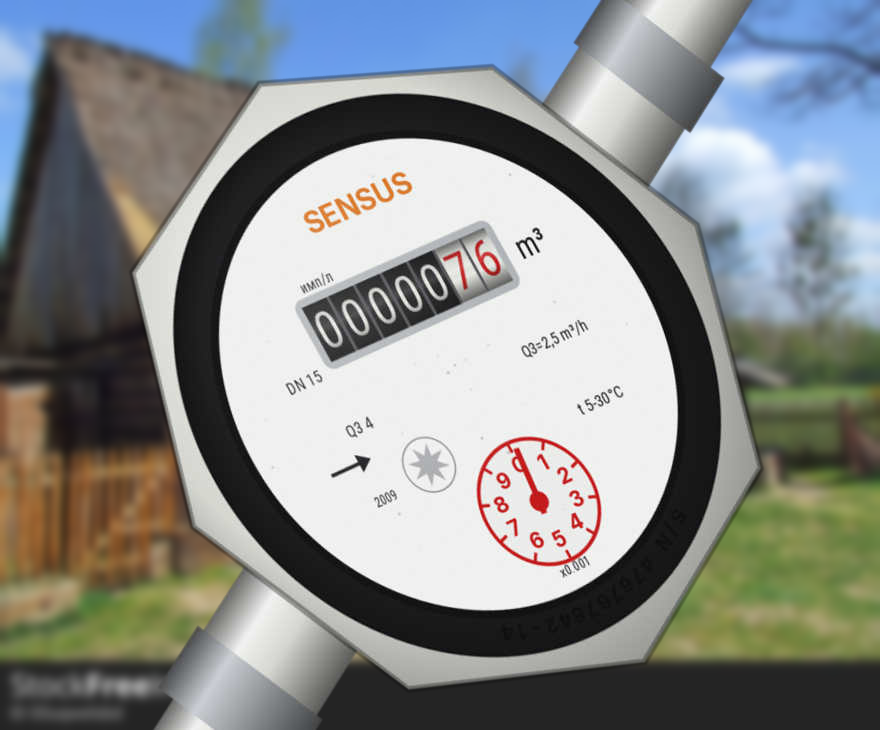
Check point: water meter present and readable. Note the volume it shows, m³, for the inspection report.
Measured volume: 0.760 m³
